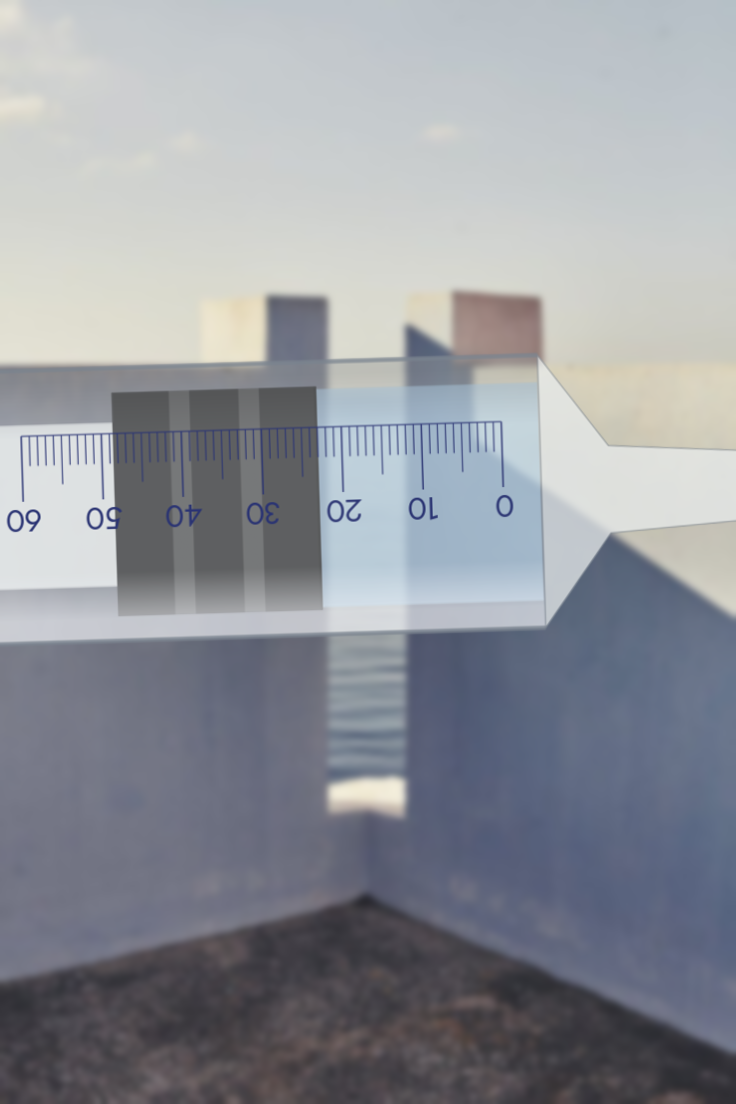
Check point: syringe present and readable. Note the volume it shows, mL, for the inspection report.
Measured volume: 23 mL
